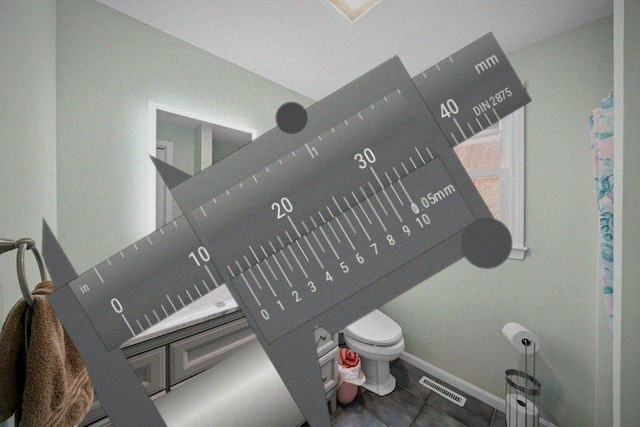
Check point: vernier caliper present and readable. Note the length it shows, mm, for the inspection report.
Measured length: 12.8 mm
